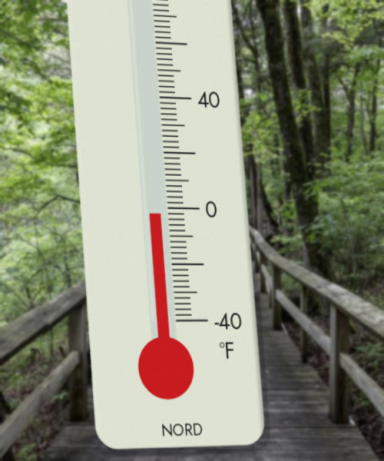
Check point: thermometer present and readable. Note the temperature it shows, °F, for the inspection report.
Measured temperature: -2 °F
